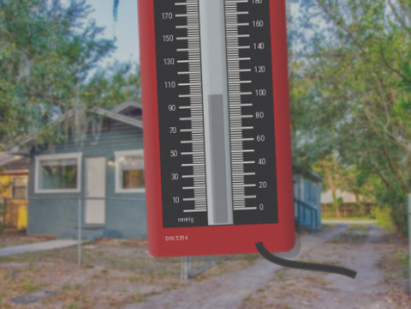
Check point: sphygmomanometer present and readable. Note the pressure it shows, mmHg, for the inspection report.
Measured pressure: 100 mmHg
